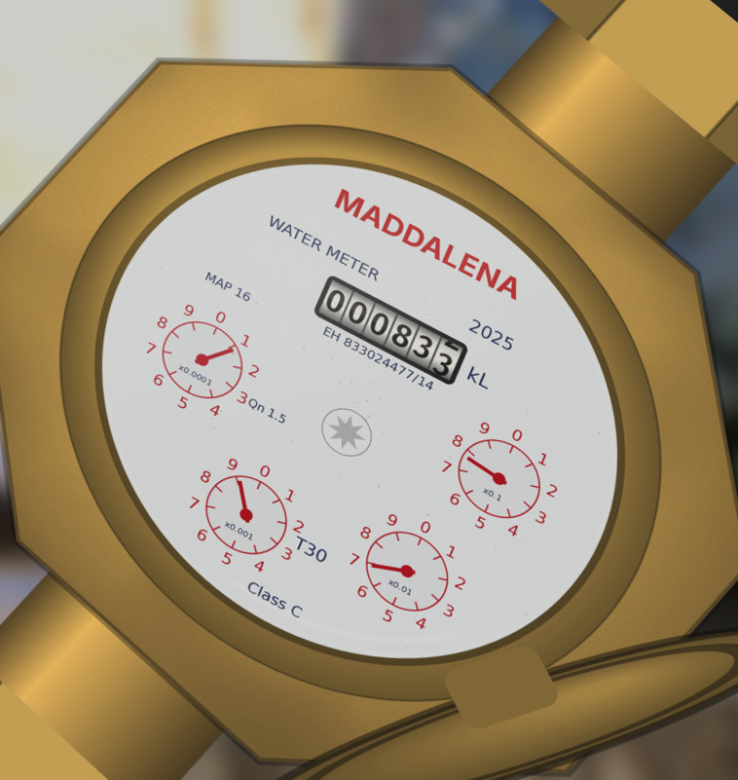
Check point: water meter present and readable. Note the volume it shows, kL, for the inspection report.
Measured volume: 832.7691 kL
